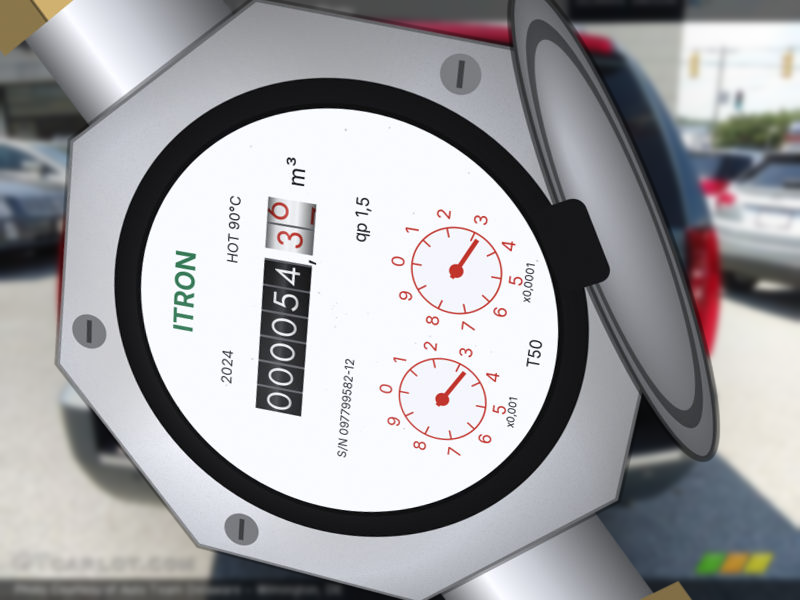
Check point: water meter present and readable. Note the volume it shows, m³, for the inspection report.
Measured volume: 54.3633 m³
